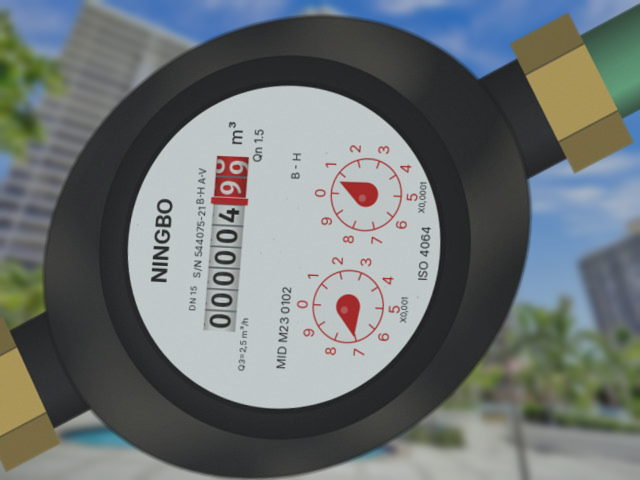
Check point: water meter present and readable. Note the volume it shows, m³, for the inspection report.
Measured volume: 4.9870 m³
